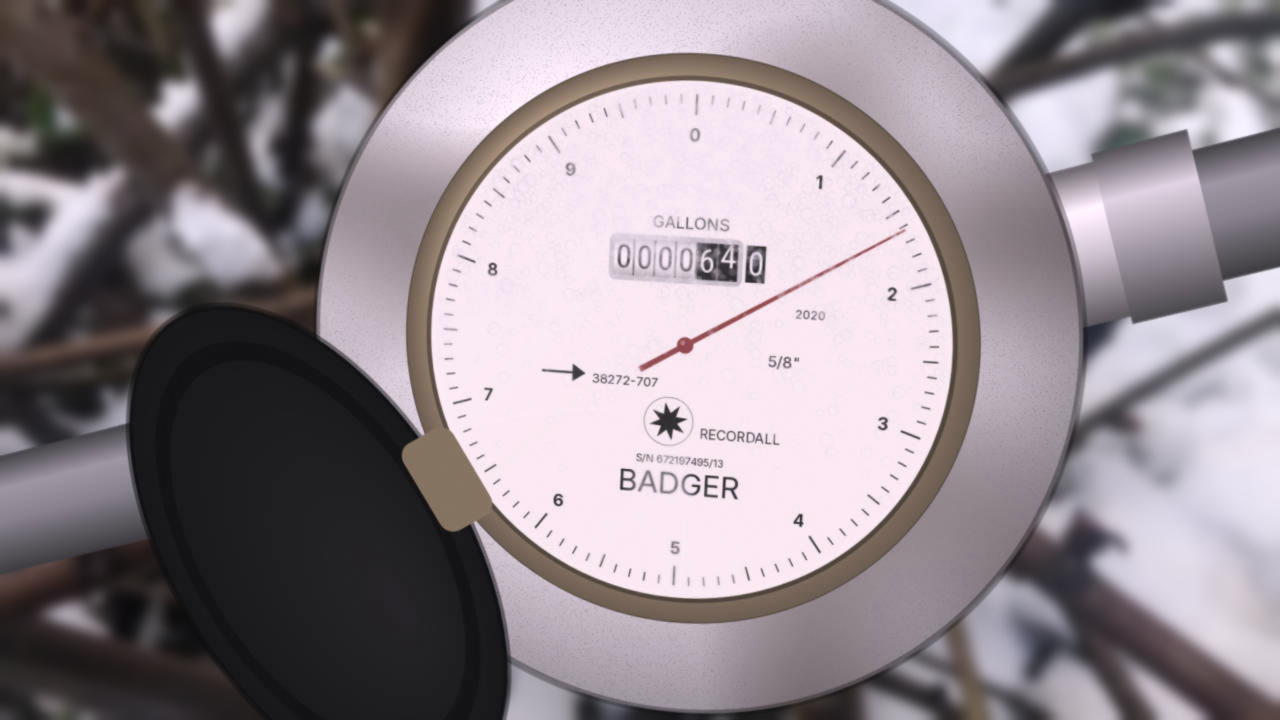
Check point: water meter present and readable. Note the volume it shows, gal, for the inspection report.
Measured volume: 641.6 gal
